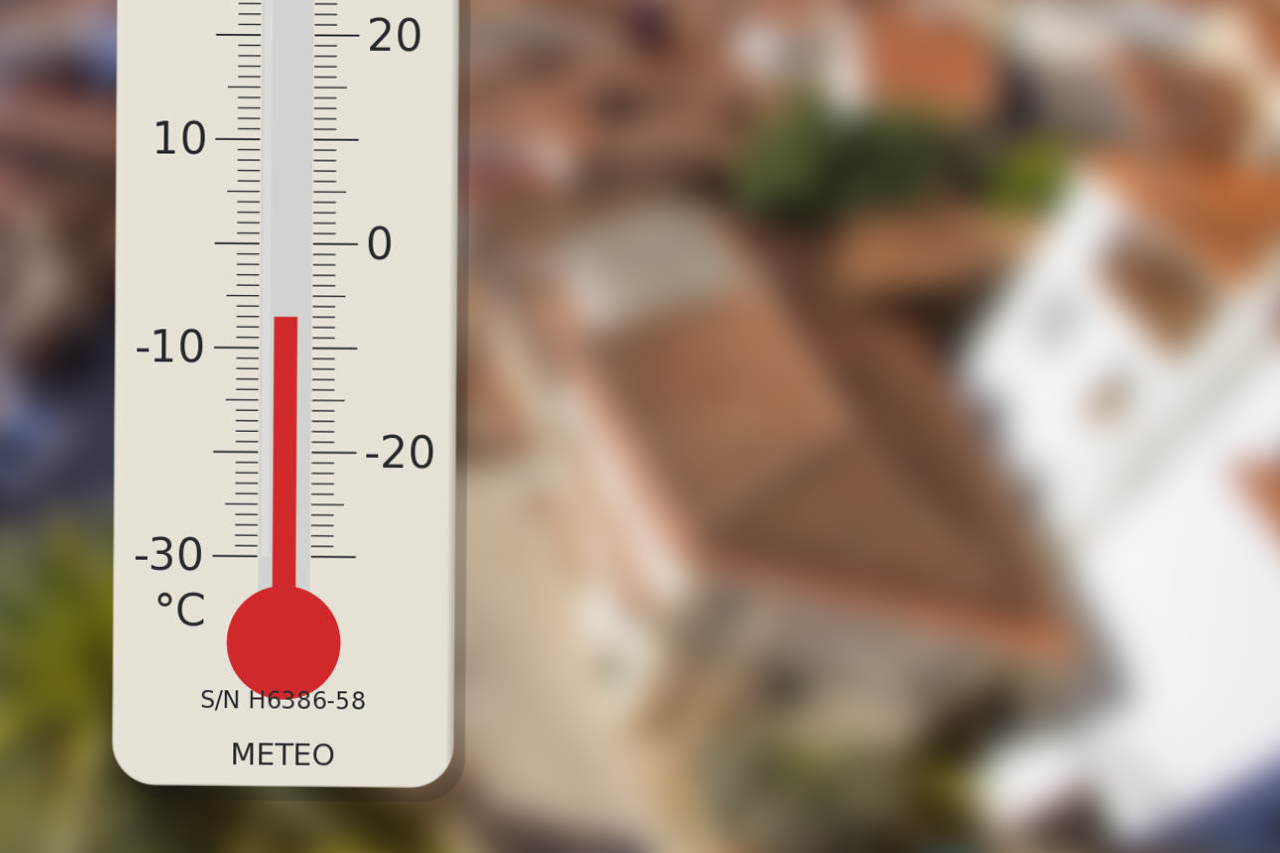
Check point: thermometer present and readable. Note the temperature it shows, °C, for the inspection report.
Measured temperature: -7 °C
